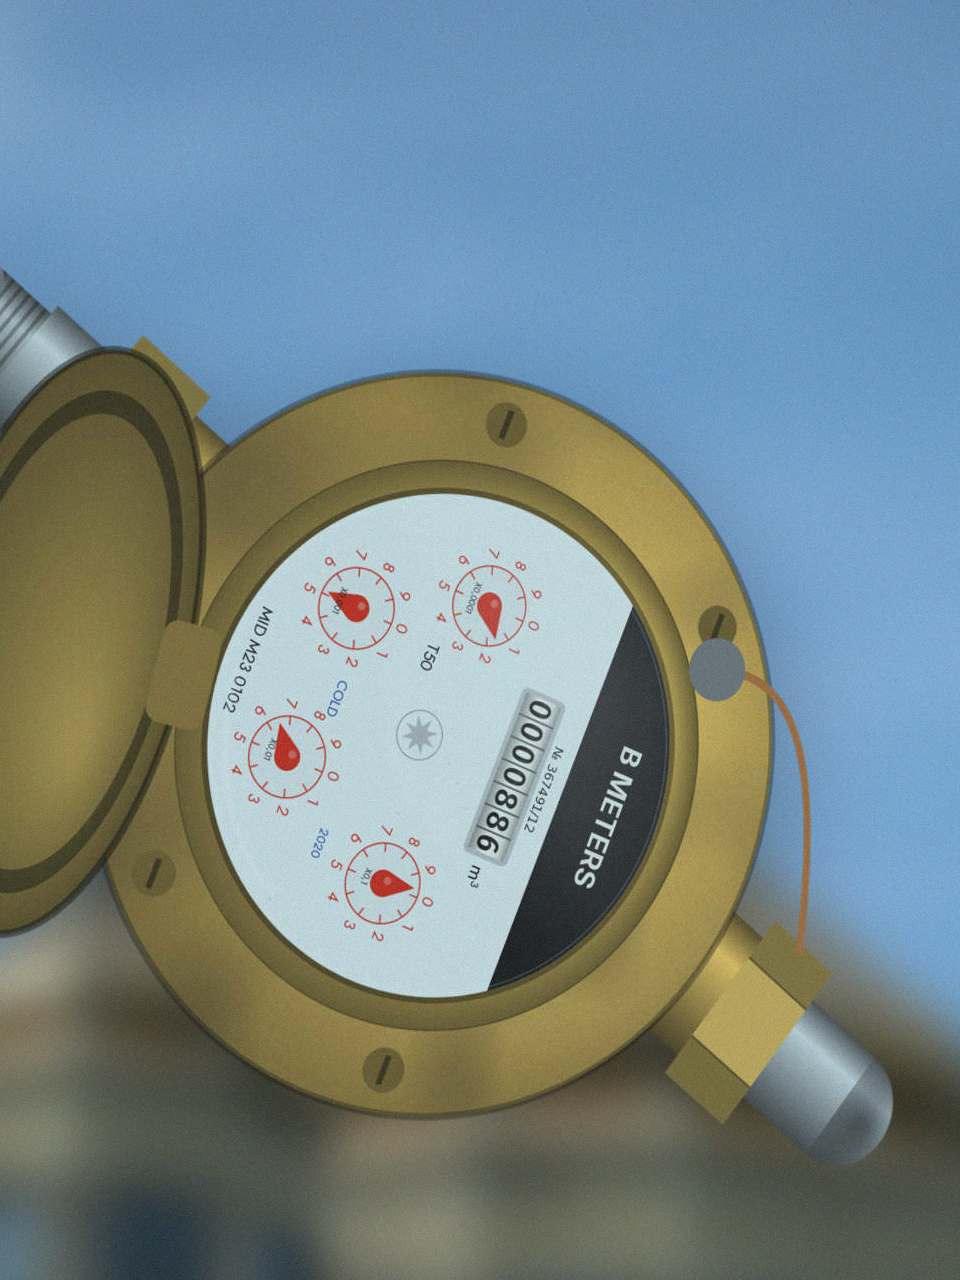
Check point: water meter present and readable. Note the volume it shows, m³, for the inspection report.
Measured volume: 885.9651 m³
